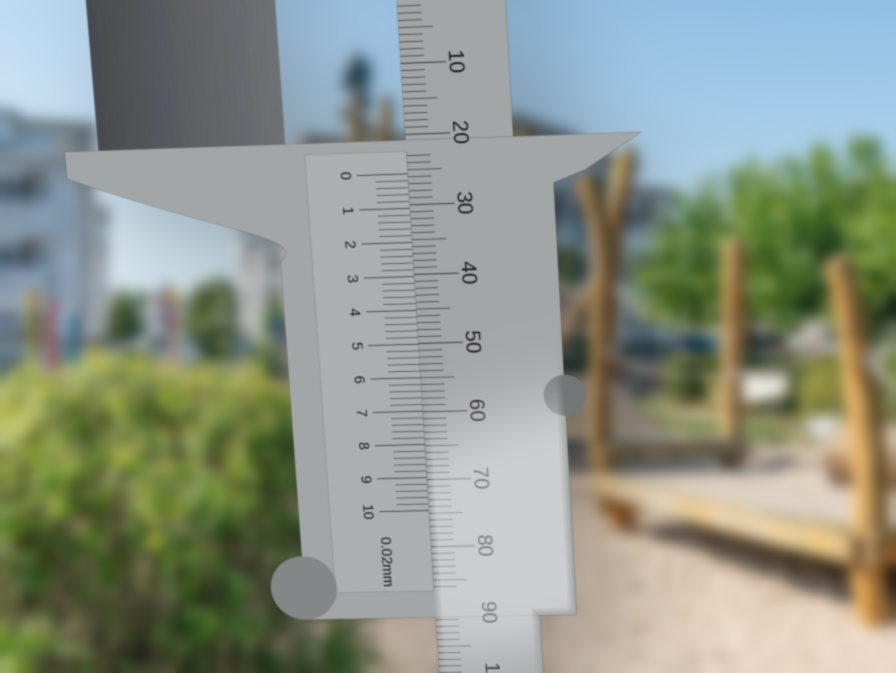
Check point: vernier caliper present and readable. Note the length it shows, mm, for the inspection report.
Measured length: 25.6 mm
